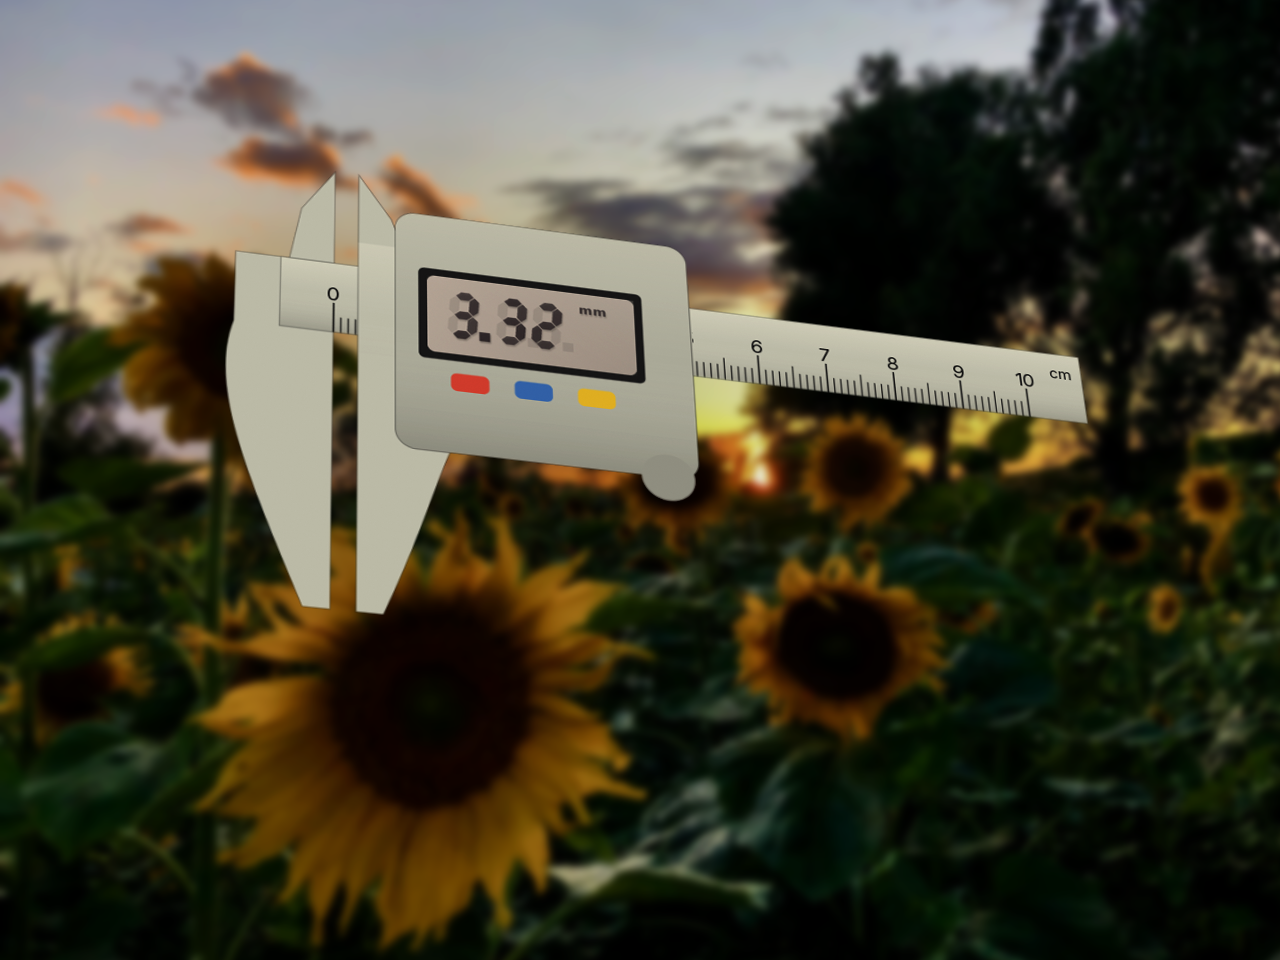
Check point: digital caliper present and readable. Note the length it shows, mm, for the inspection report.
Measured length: 3.32 mm
